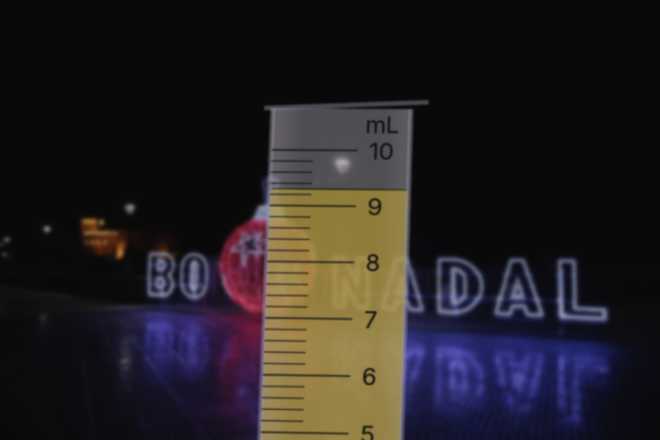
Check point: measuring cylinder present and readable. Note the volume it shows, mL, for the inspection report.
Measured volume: 9.3 mL
